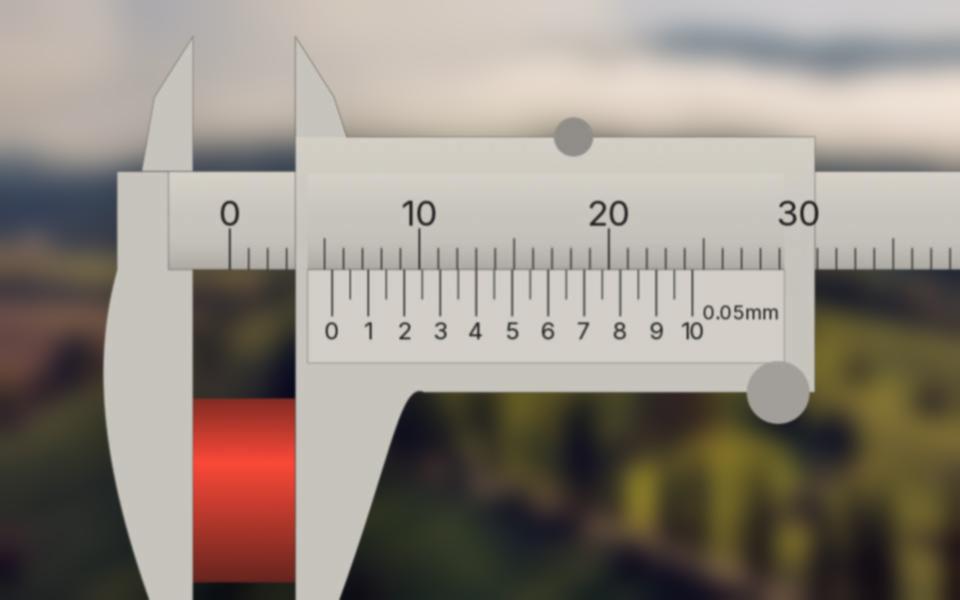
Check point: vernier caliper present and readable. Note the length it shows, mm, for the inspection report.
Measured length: 5.4 mm
